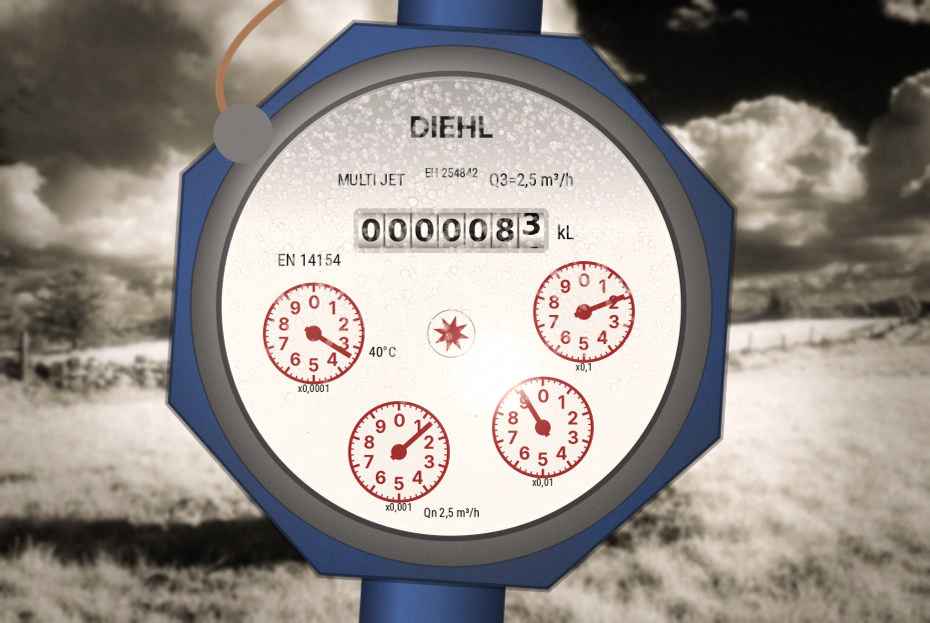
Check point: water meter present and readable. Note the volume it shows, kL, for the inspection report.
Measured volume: 83.1913 kL
